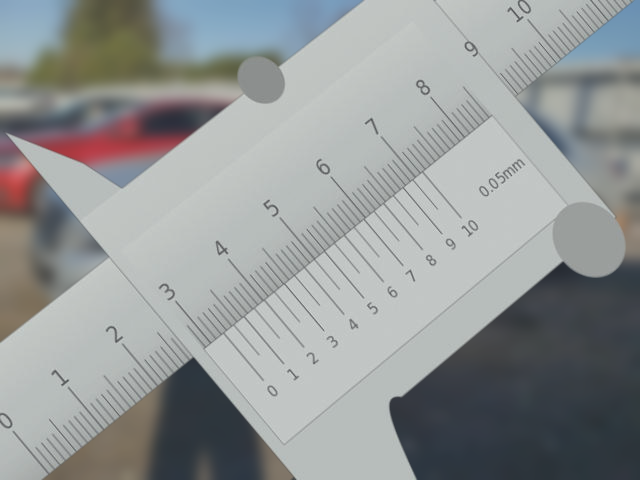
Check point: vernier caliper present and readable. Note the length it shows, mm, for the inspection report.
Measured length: 32.4 mm
